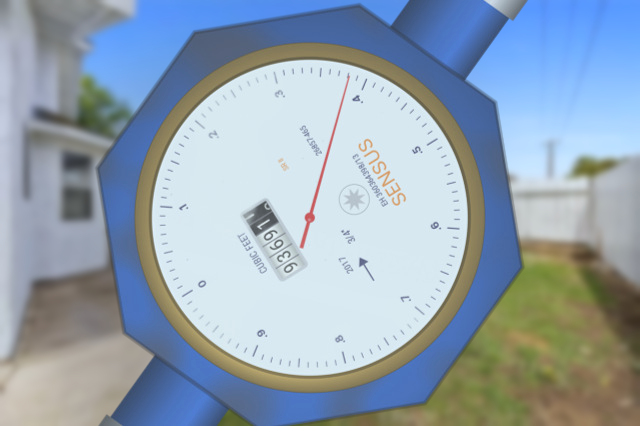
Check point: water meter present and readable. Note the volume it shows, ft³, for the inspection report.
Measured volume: 936911.38 ft³
